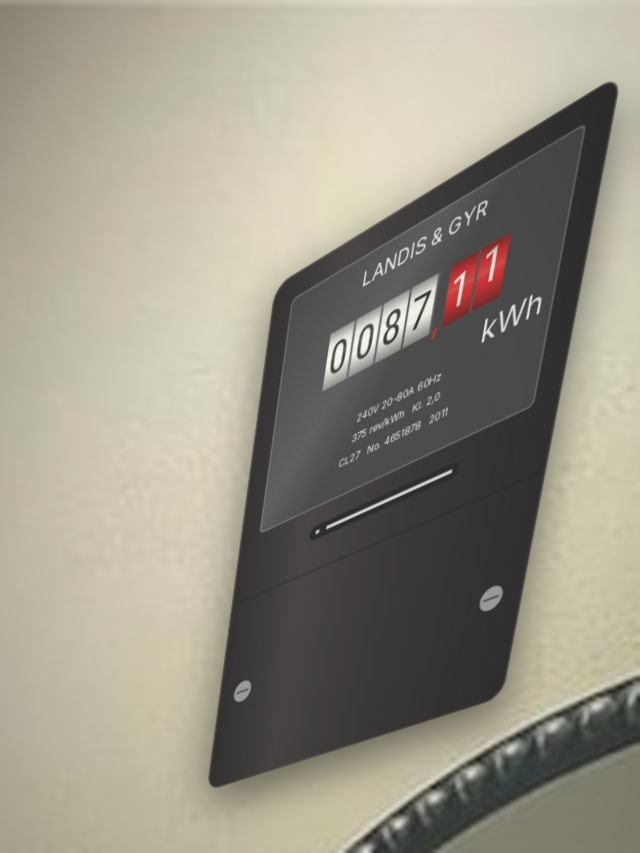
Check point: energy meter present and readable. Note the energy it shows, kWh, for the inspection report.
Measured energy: 87.11 kWh
